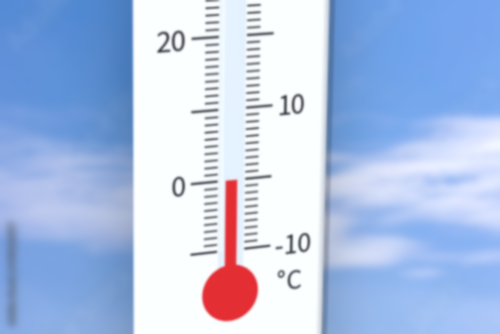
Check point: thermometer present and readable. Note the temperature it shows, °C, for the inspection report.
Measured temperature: 0 °C
